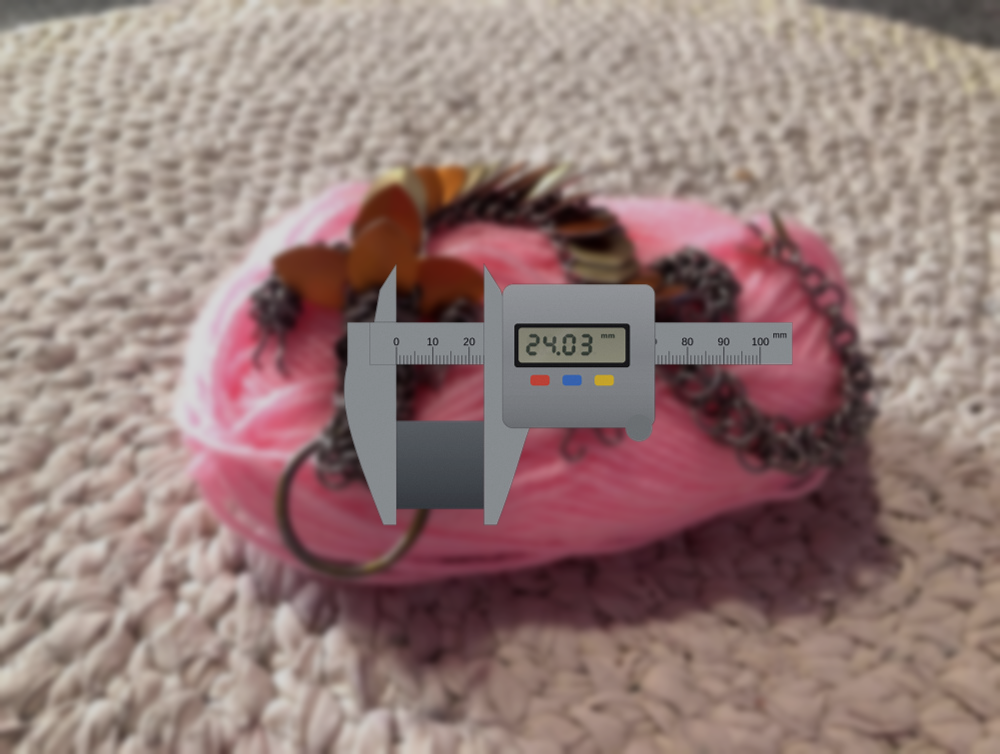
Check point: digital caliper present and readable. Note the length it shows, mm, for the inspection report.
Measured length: 24.03 mm
